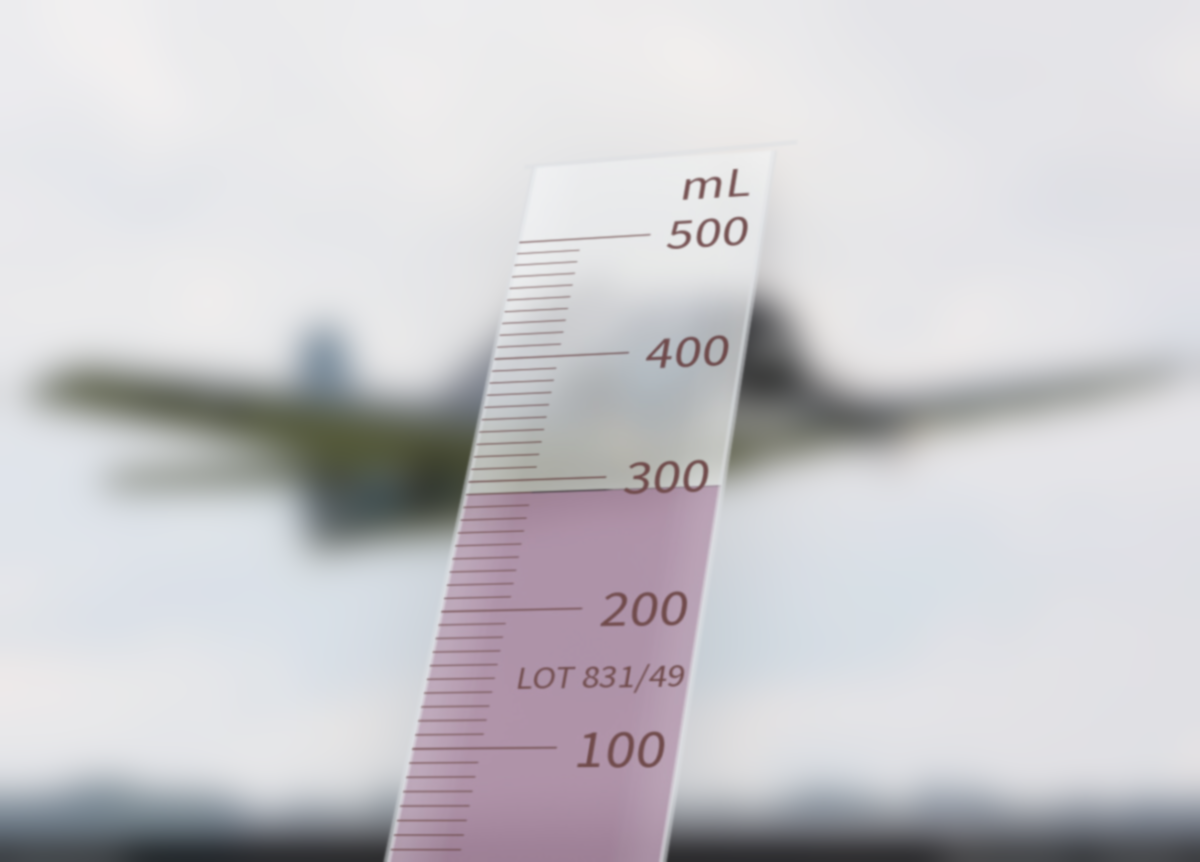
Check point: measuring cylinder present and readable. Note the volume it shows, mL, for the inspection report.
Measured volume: 290 mL
